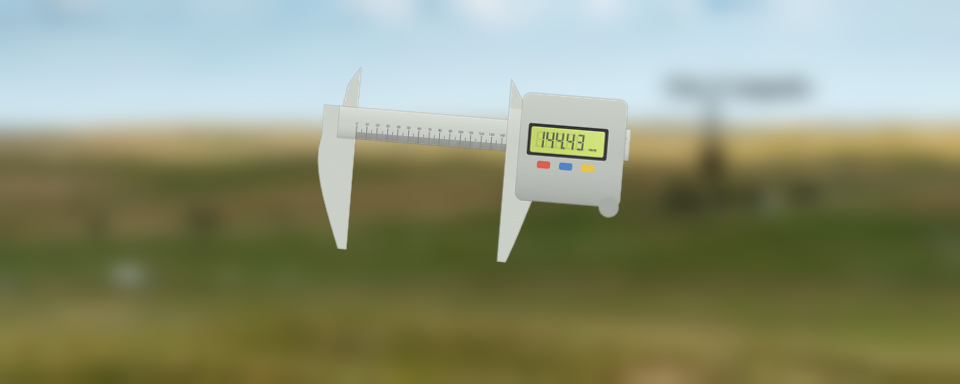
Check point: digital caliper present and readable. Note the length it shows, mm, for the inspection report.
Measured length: 144.43 mm
